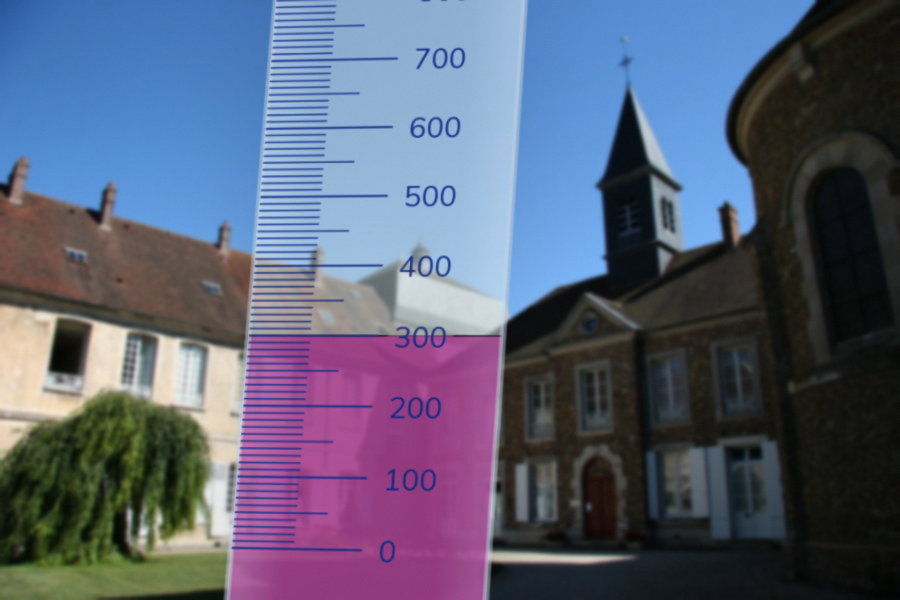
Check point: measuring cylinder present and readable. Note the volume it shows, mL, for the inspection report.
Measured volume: 300 mL
